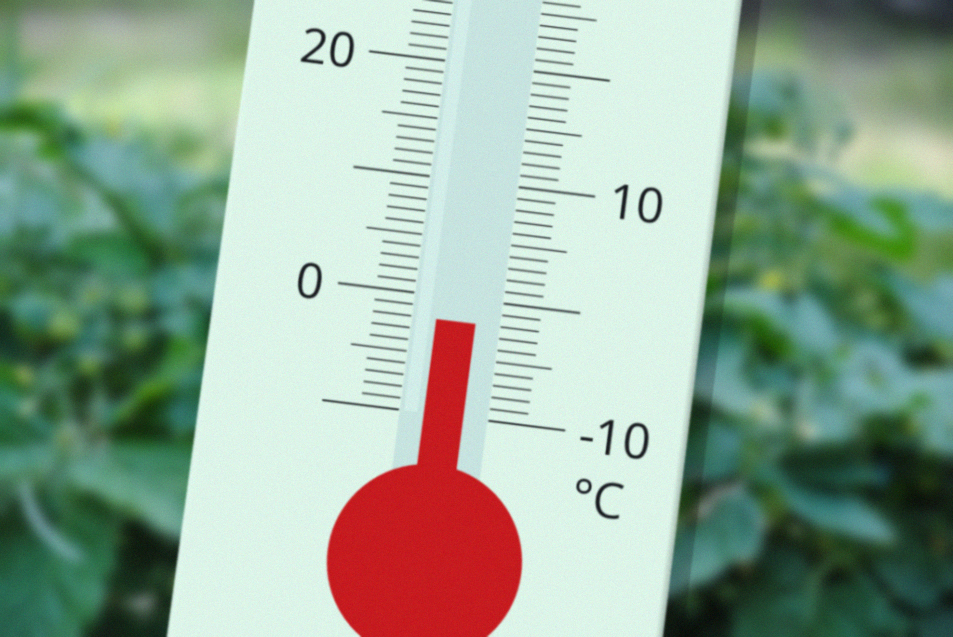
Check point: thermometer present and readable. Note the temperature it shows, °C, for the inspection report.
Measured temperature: -2 °C
